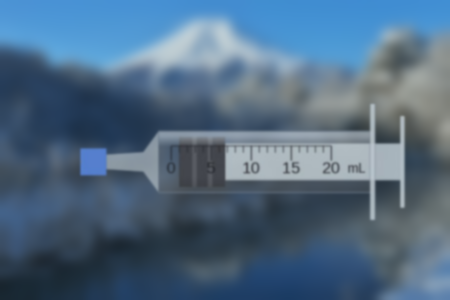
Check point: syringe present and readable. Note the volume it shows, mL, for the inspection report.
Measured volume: 1 mL
